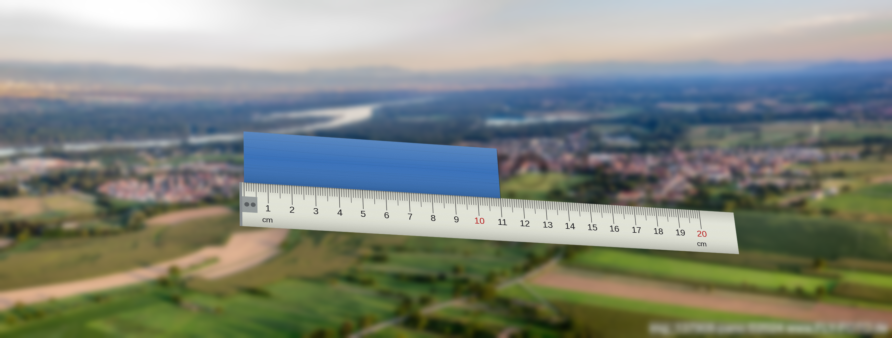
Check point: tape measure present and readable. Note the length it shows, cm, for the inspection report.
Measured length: 11 cm
